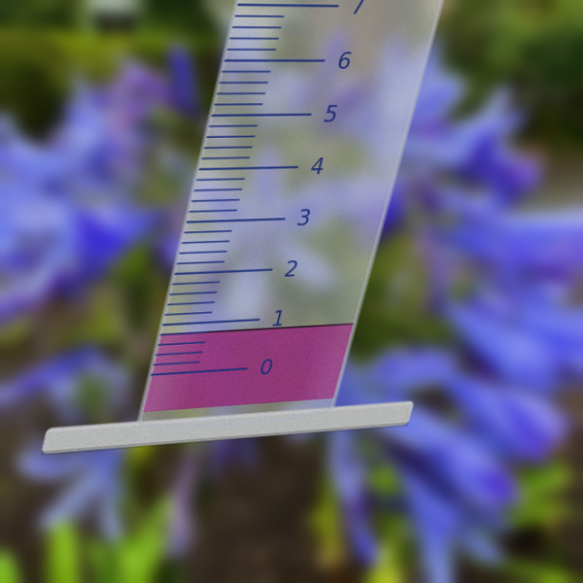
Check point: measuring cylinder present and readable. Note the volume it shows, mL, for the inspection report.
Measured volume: 0.8 mL
